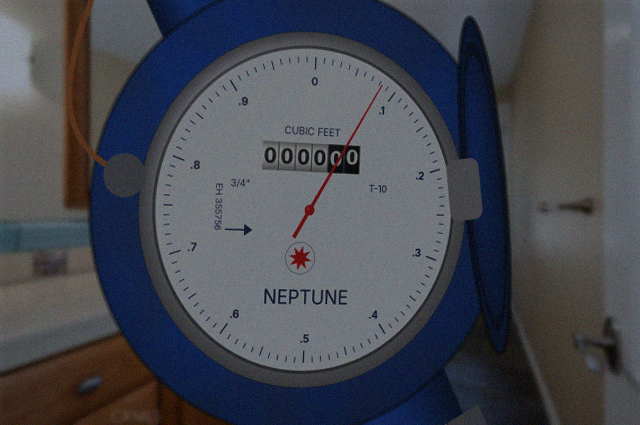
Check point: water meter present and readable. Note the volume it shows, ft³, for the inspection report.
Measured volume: 0.08 ft³
